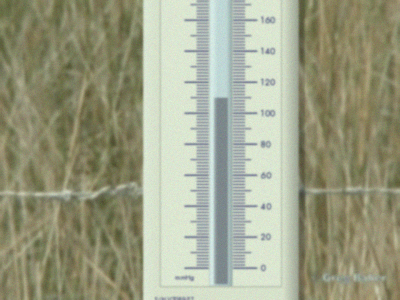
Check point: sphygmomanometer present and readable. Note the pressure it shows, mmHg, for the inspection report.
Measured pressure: 110 mmHg
